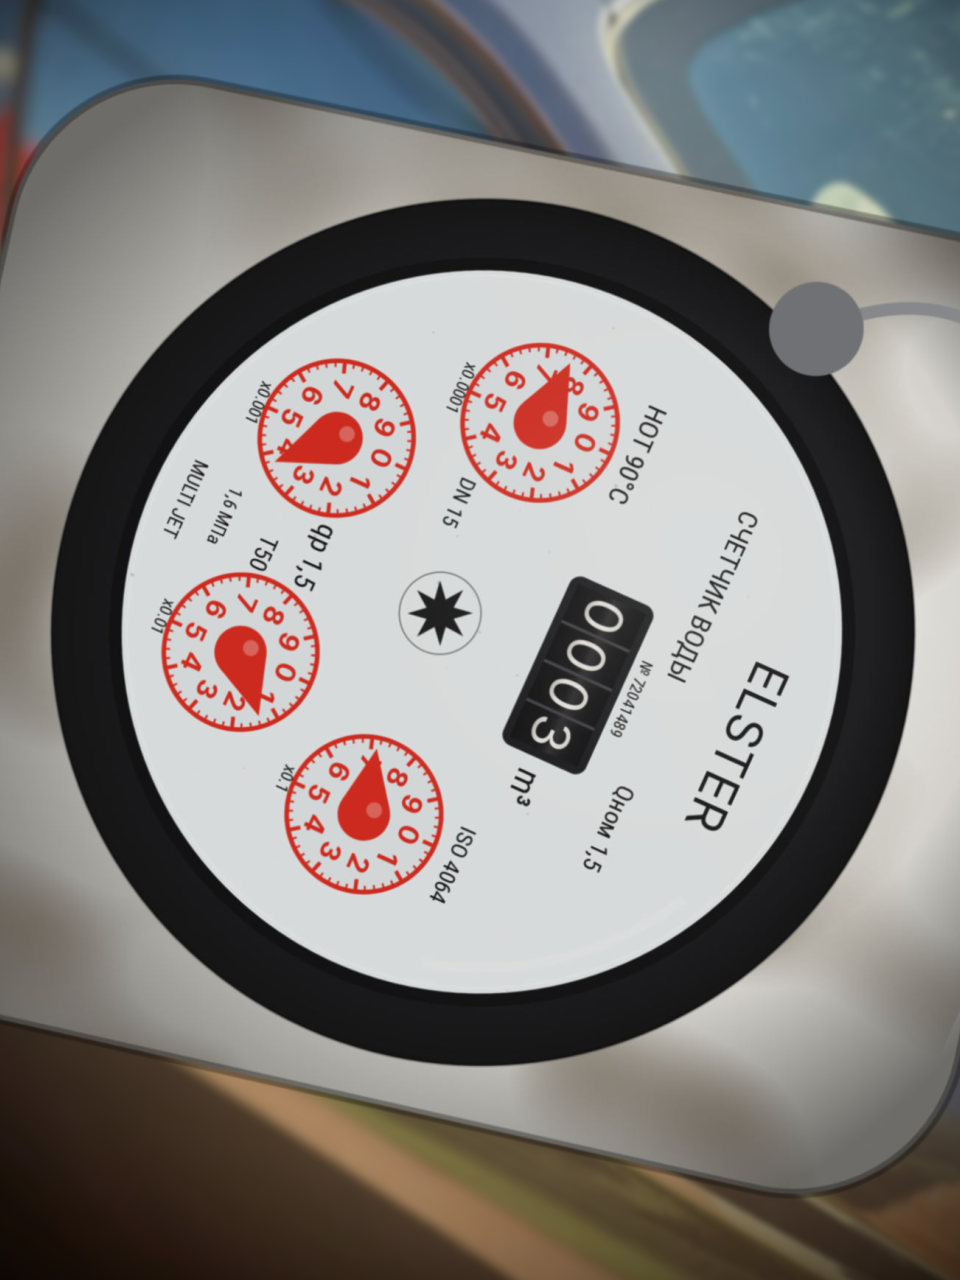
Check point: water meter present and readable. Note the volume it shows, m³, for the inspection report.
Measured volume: 3.7137 m³
